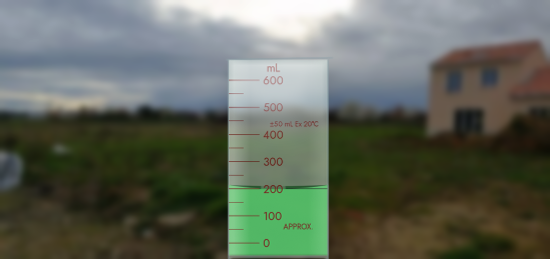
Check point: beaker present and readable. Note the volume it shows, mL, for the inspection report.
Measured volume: 200 mL
